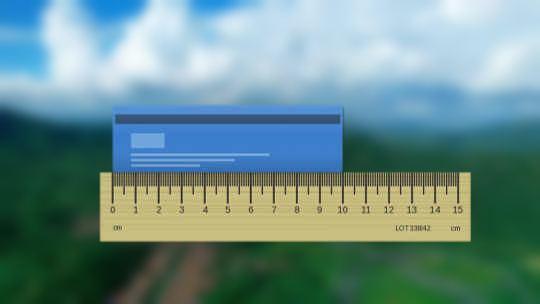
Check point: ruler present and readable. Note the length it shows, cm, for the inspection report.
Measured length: 10 cm
